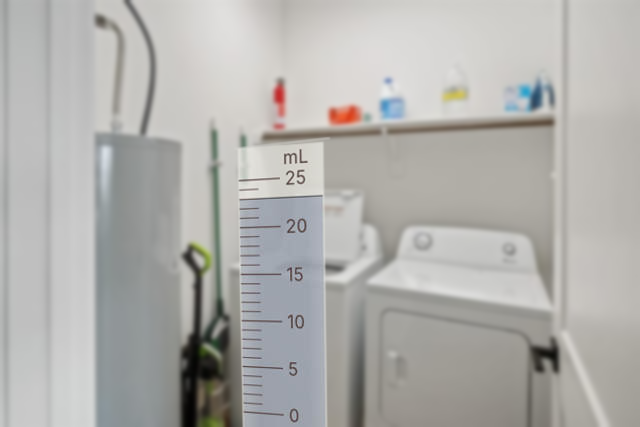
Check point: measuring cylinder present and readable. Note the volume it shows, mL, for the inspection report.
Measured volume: 23 mL
